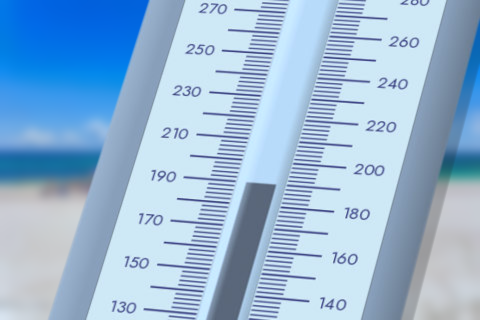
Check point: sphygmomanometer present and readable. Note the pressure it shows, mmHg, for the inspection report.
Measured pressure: 190 mmHg
